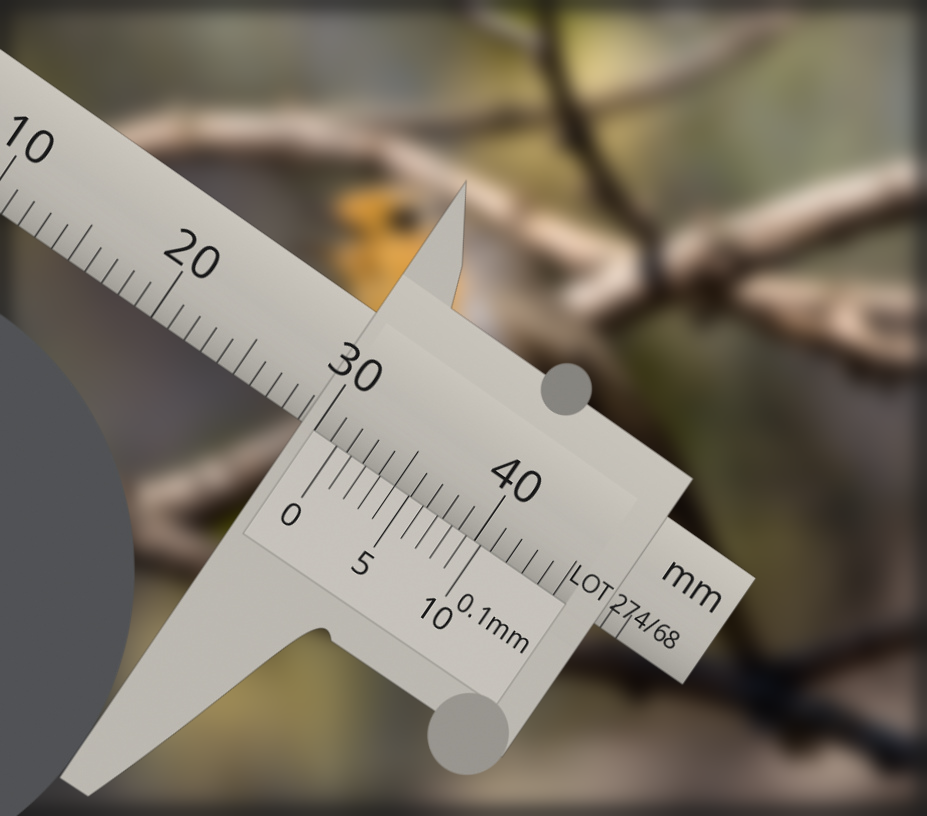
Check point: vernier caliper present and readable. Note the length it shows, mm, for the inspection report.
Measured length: 31.4 mm
